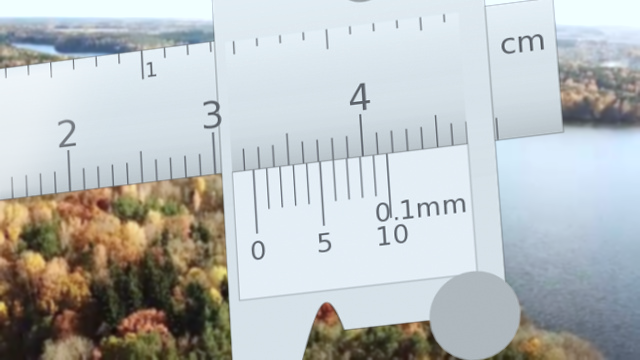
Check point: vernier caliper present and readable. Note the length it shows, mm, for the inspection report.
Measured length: 32.6 mm
